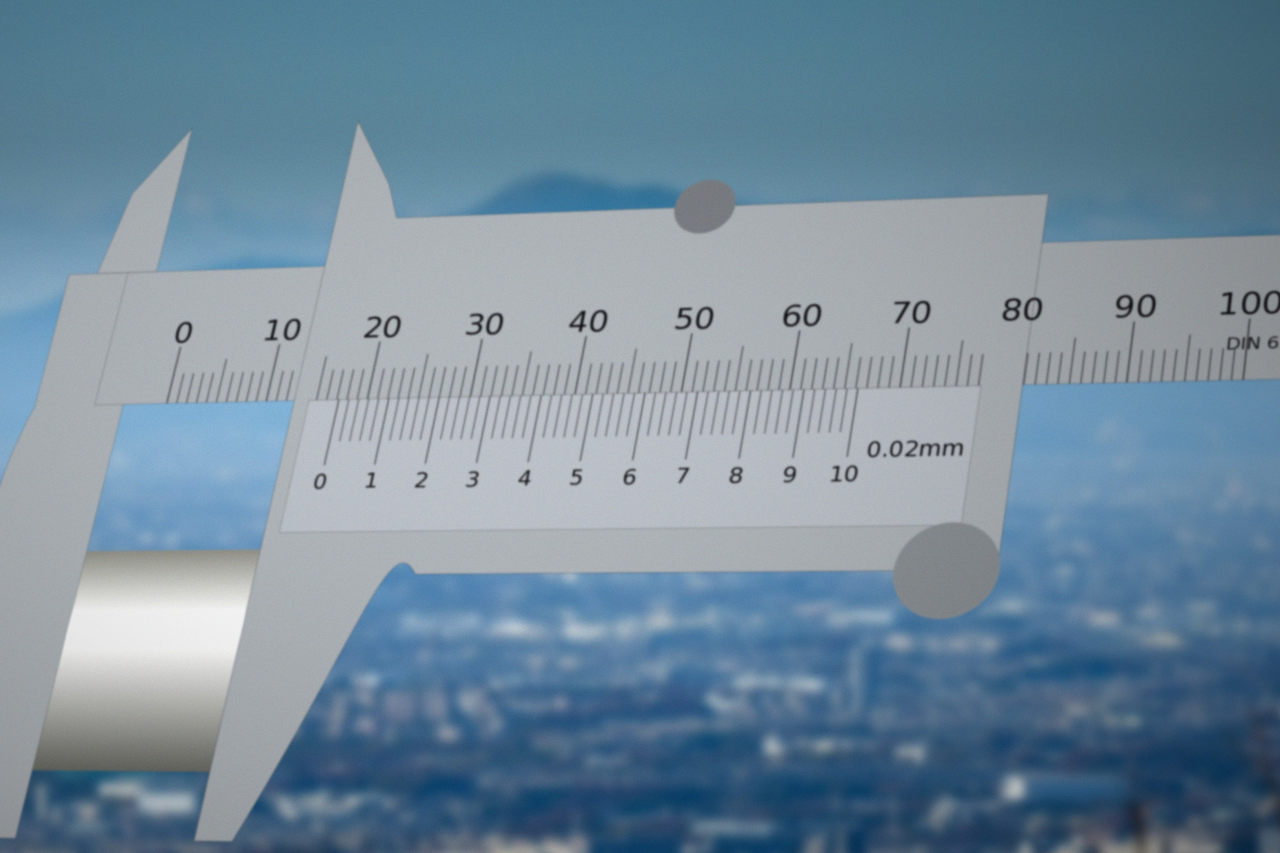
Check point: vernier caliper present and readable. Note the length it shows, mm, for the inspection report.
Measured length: 17.2 mm
